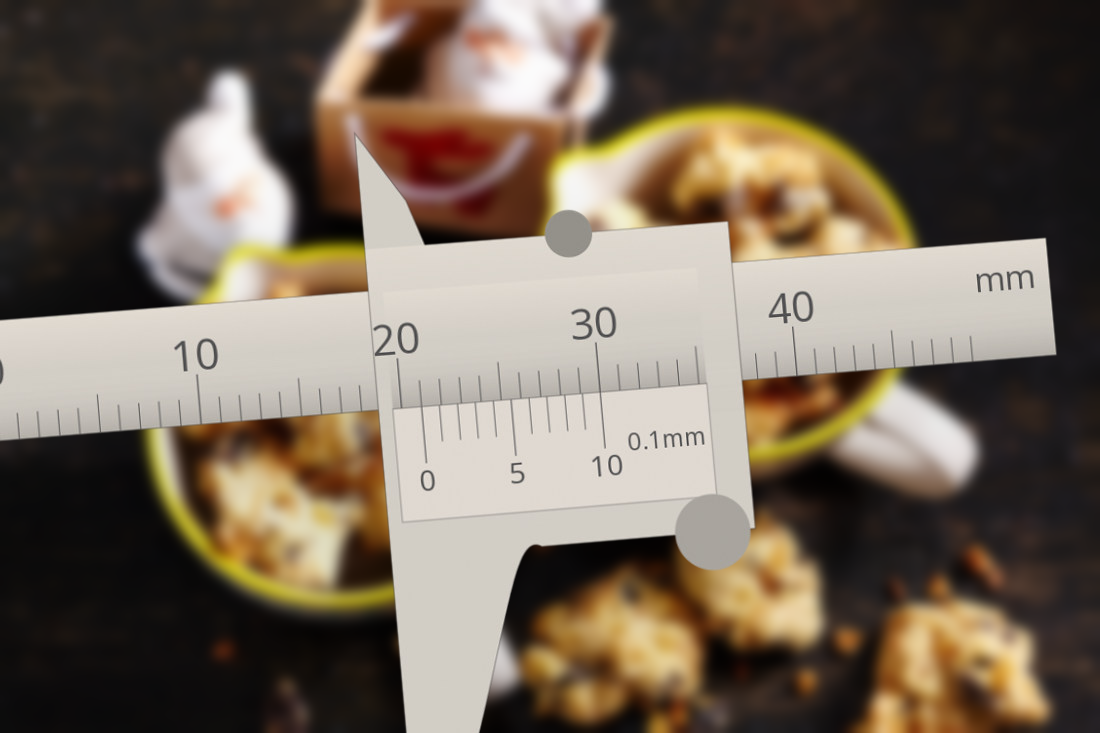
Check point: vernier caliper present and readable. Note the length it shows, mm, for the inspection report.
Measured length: 21.0 mm
